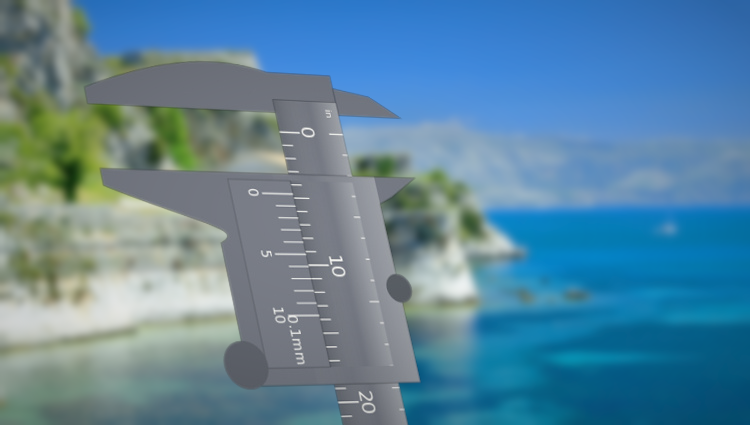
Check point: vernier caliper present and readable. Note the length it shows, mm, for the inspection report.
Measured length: 4.7 mm
